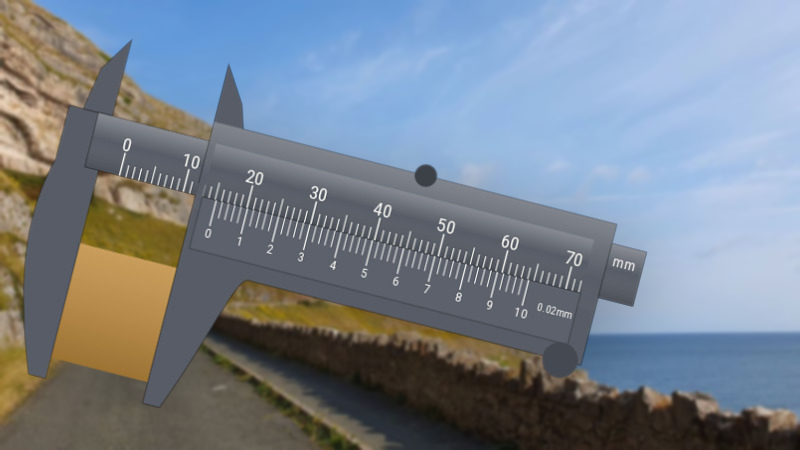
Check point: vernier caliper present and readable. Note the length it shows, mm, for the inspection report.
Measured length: 15.2 mm
